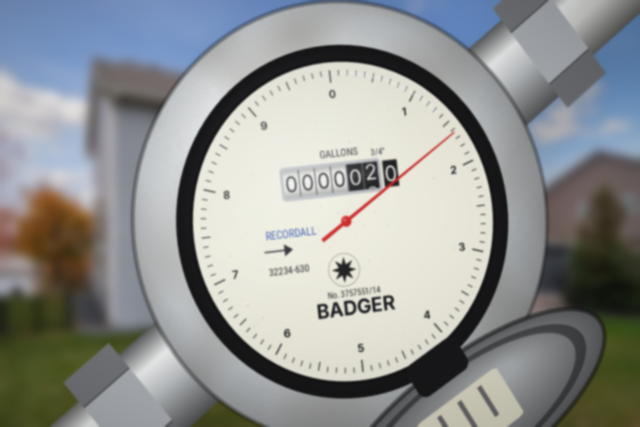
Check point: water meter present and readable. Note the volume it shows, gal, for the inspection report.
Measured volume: 21.6 gal
